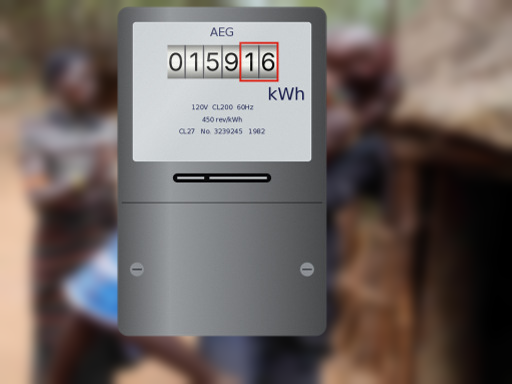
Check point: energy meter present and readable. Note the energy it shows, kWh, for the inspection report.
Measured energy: 159.16 kWh
